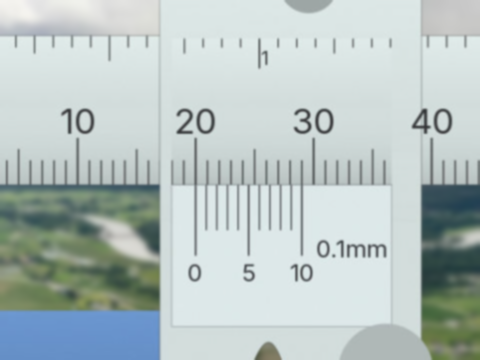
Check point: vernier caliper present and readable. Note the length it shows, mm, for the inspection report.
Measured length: 20.0 mm
